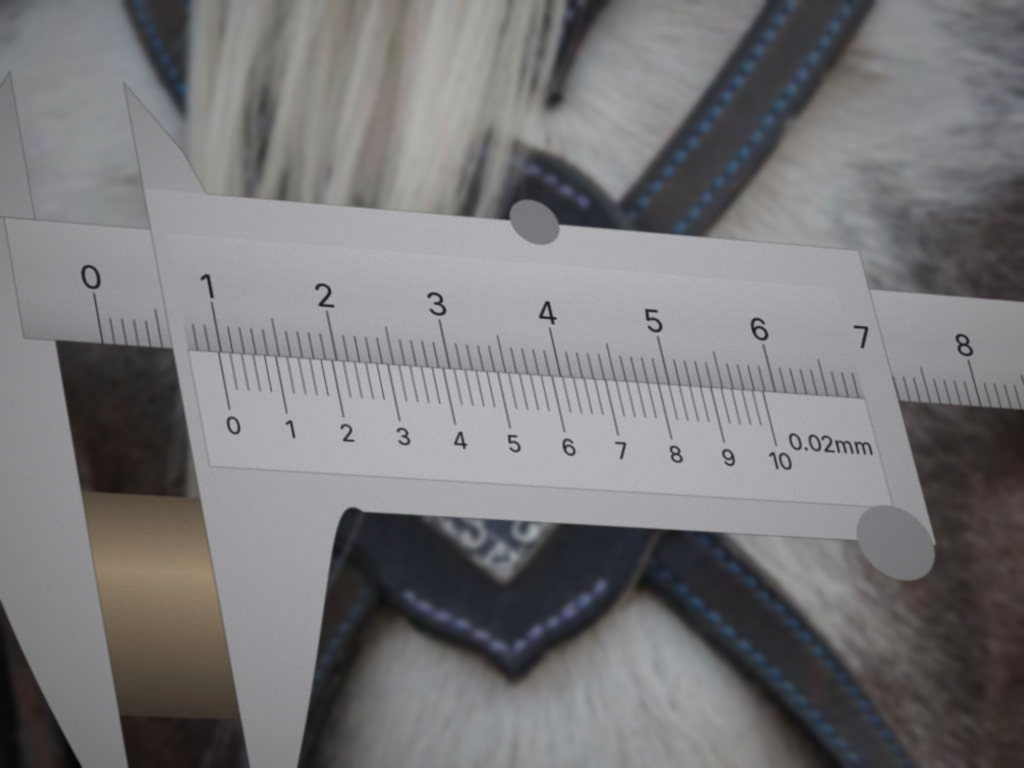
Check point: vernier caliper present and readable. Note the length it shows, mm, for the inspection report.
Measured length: 9.8 mm
